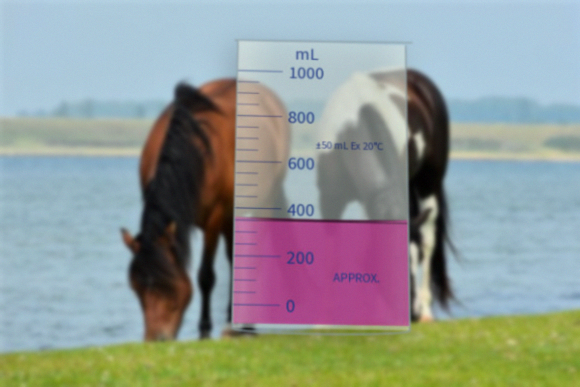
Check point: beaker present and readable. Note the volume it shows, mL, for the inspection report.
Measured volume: 350 mL
